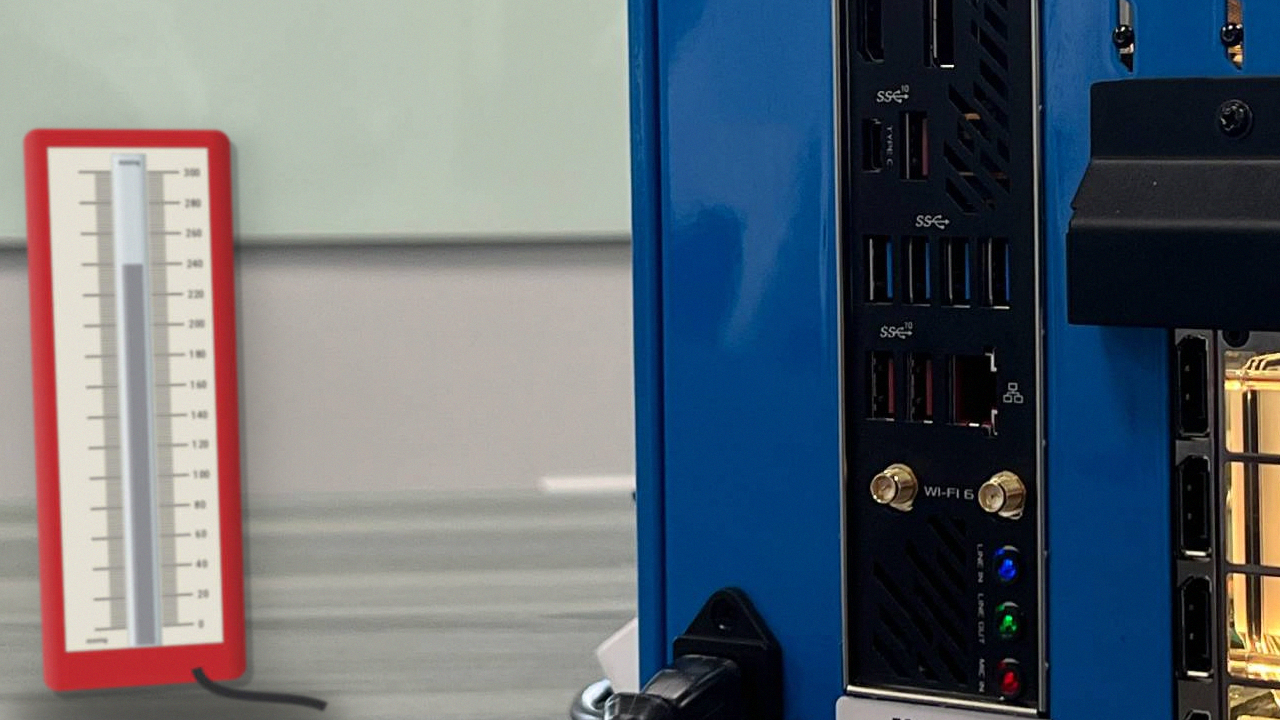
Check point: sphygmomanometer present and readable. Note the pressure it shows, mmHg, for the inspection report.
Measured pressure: 240 mmHg
